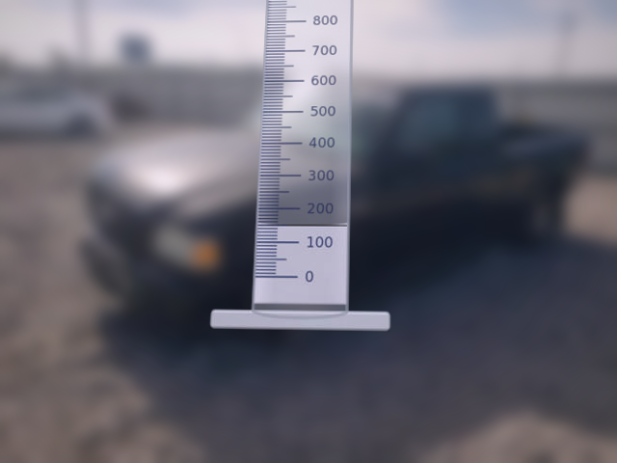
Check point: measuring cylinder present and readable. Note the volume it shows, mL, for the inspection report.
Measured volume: 150 mL
